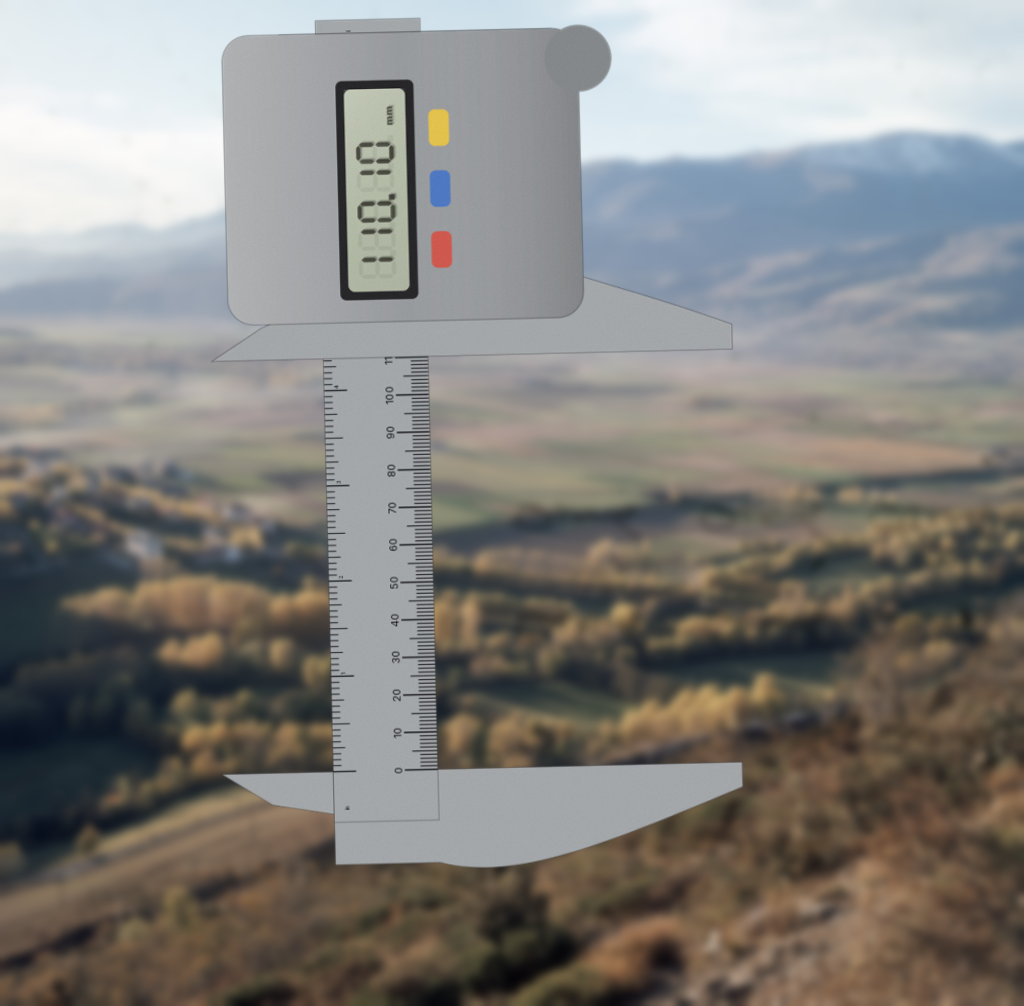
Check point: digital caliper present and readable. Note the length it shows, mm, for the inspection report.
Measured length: 110.10 mm
